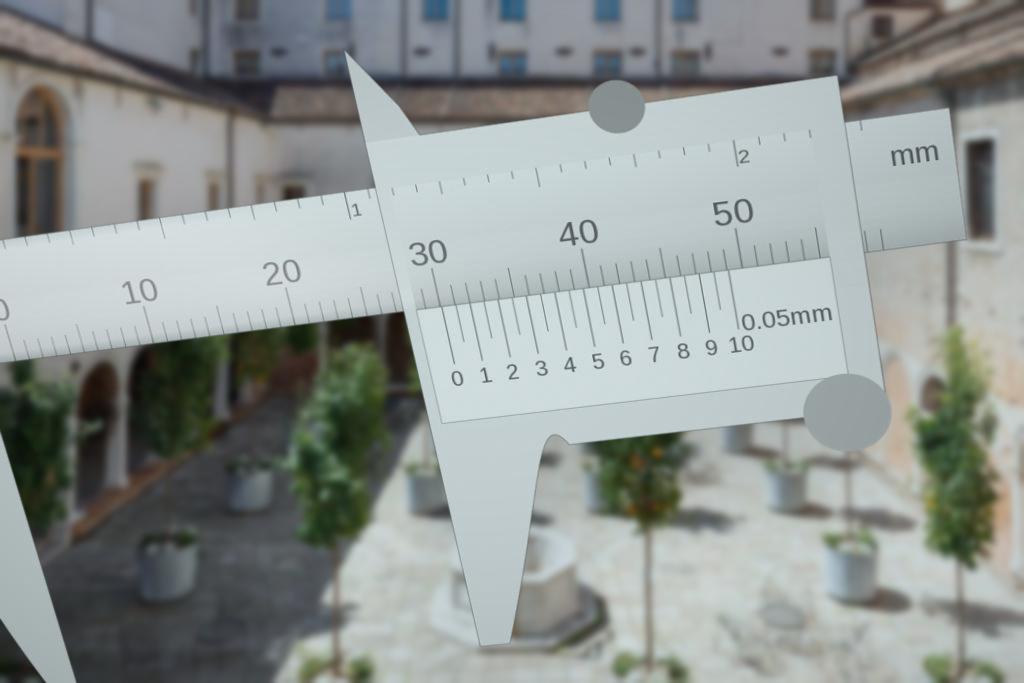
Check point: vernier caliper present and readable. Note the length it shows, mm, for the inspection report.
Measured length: 30.1 mm
